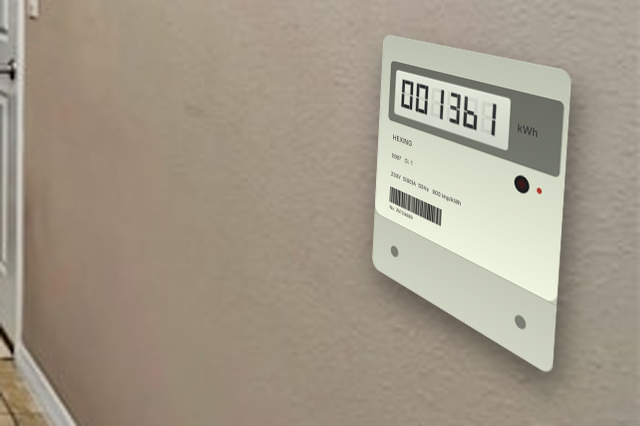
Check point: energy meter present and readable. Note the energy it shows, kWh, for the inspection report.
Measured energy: 1361 kWh
